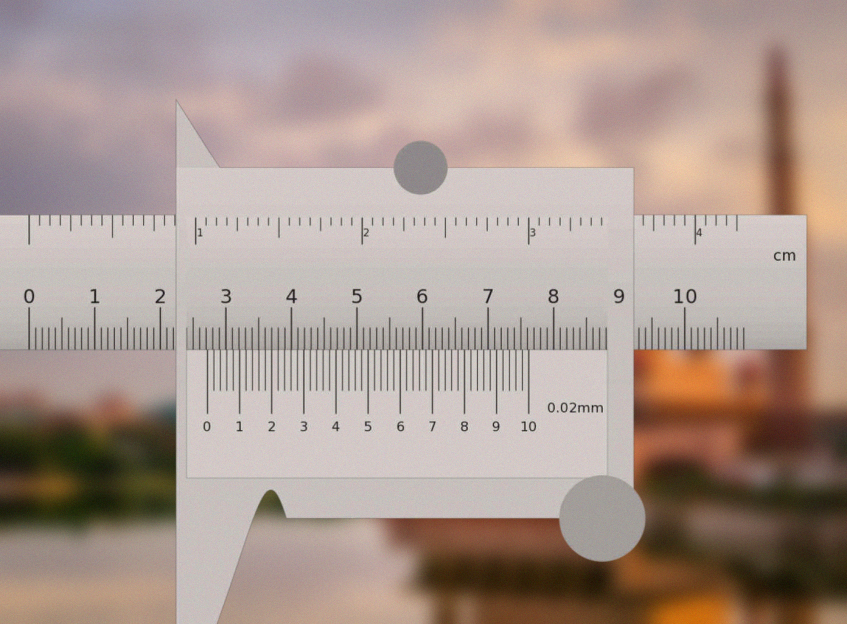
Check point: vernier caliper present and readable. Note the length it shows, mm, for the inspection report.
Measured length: 27.2 mm
